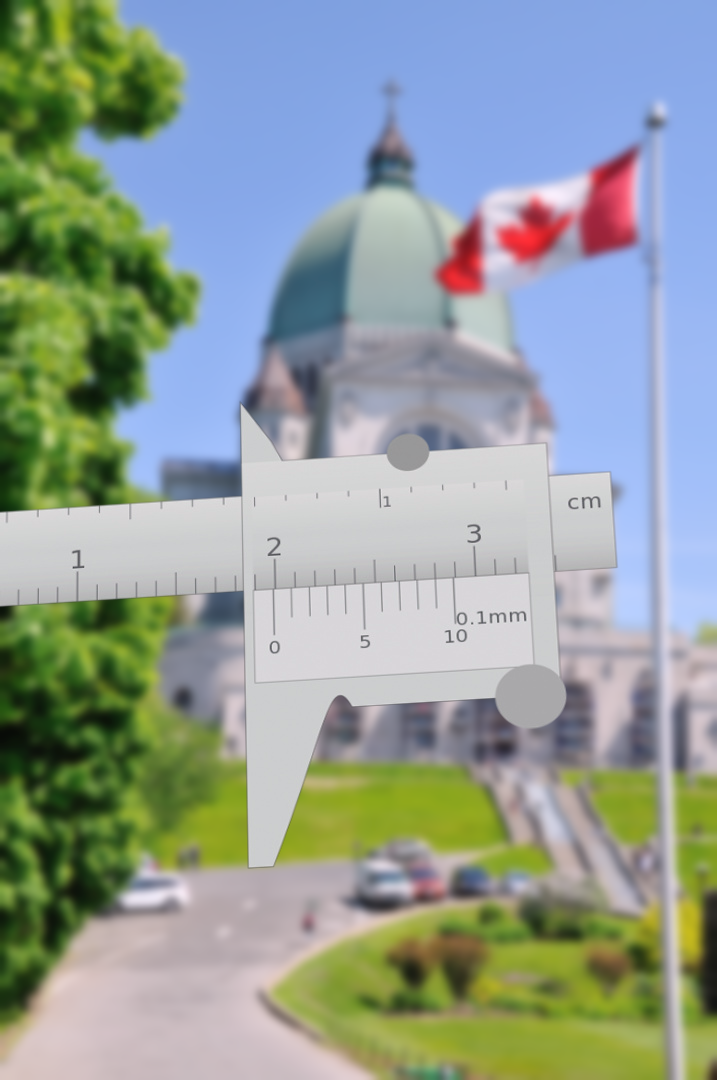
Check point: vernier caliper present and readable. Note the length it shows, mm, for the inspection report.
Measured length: 19.9 mm
